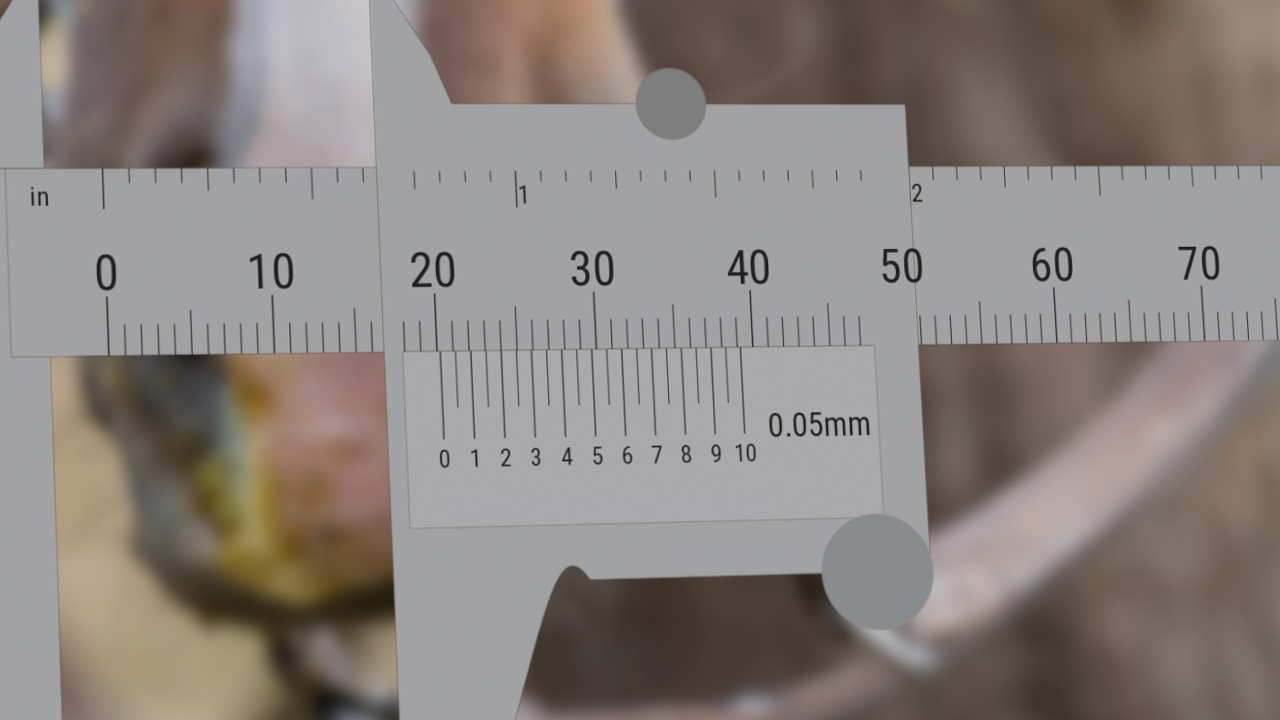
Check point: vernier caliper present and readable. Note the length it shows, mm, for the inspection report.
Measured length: 20.2 mm
